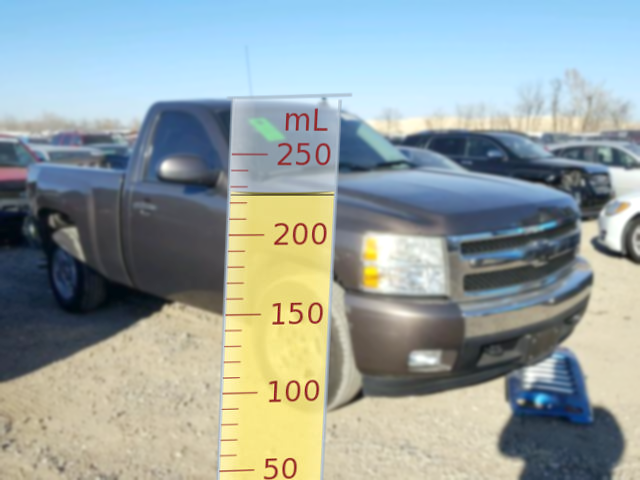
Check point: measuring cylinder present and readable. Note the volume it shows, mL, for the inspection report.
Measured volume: 225 mL
